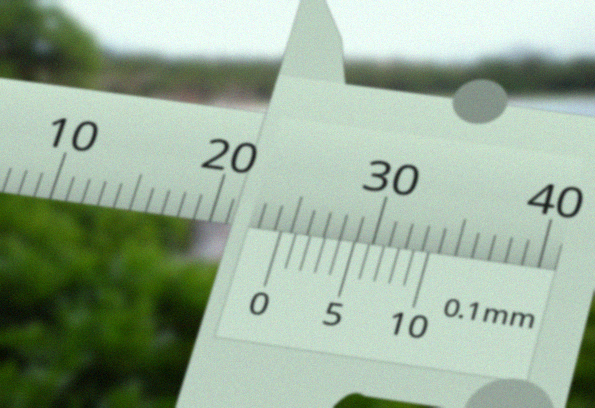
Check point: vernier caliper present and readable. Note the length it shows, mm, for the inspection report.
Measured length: 24.4 mm
